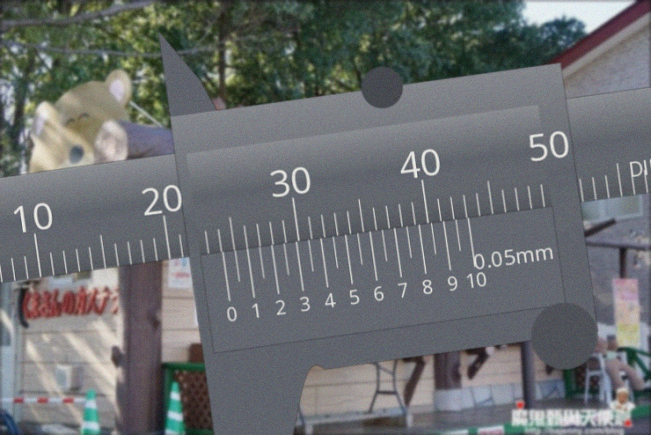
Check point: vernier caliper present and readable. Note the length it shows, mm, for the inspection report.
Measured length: 24.1 mm
